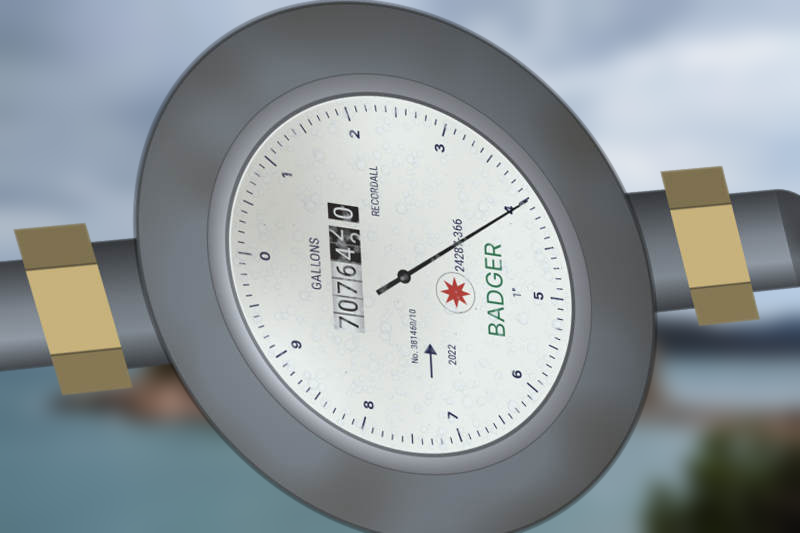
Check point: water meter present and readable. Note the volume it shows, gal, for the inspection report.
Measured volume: 7076424.0 gal
